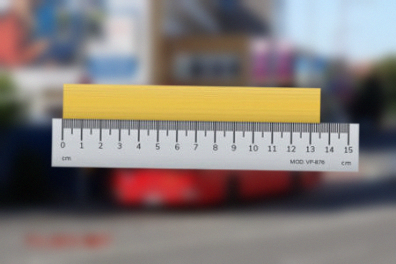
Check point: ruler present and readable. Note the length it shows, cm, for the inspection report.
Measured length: 13.5 cm
